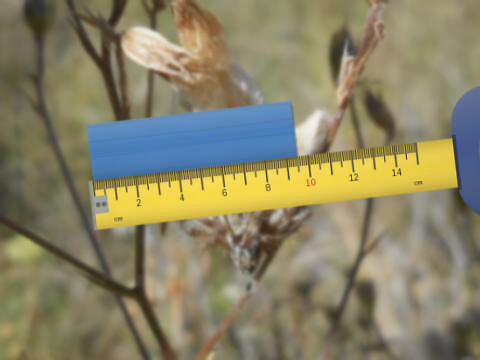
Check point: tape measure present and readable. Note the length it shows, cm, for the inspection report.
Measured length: 9.5 cm
